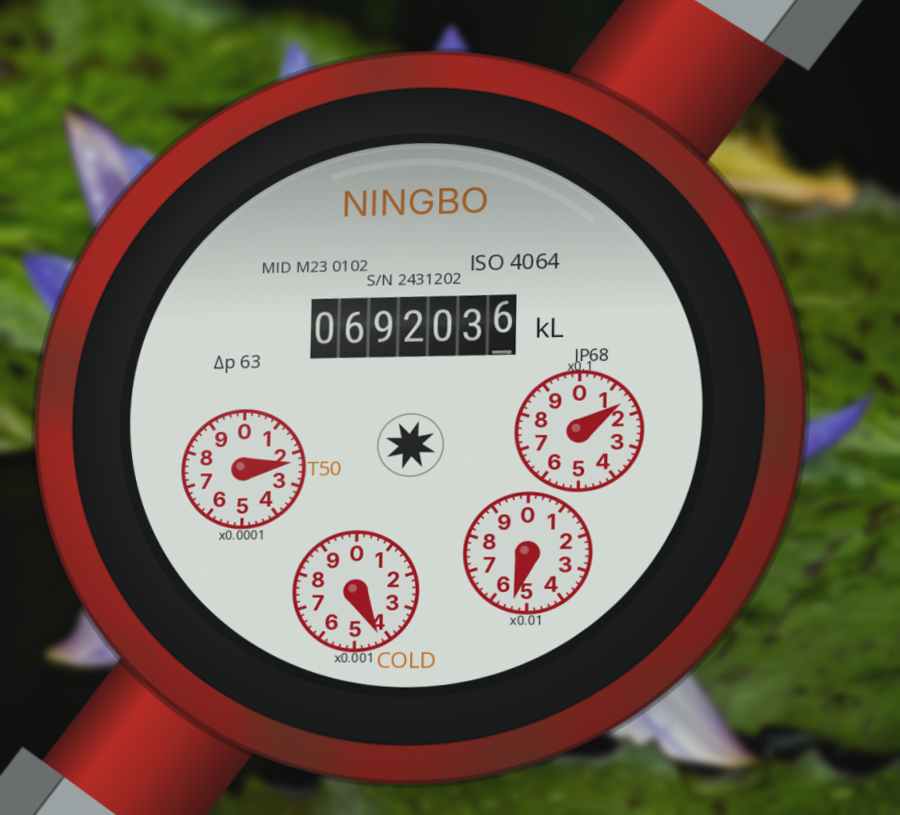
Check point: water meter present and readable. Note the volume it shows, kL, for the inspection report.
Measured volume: 692036.1542 kL
